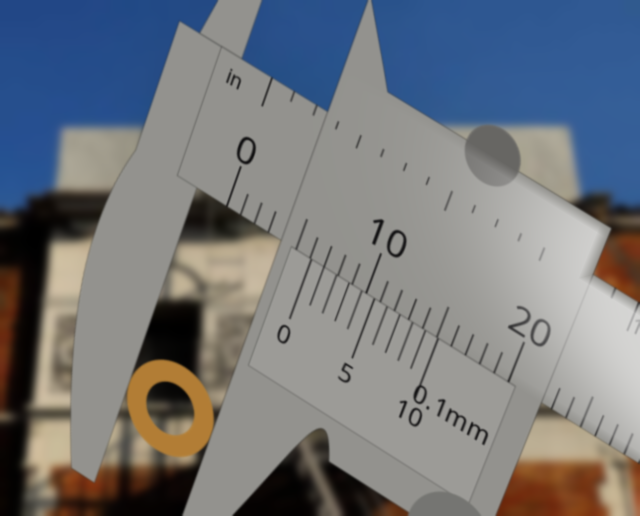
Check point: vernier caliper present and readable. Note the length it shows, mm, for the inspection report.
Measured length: 6.1 mm
